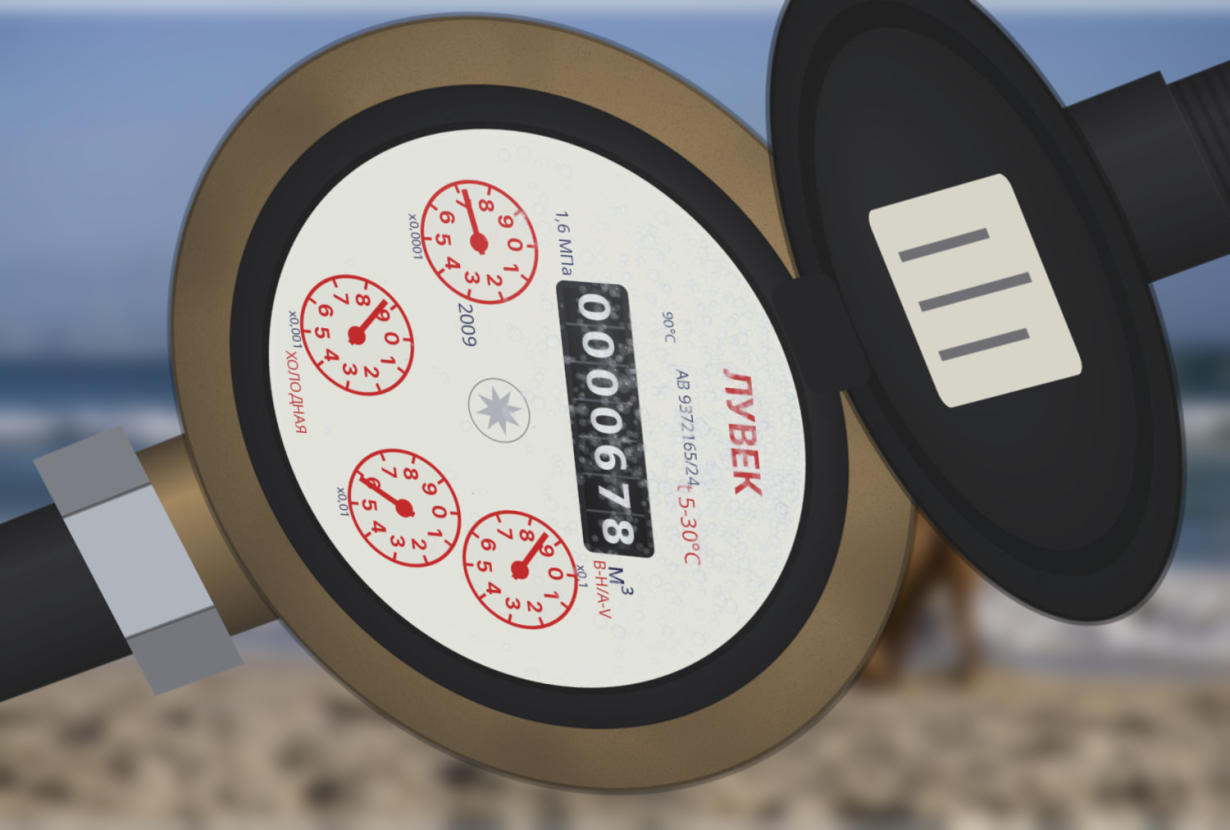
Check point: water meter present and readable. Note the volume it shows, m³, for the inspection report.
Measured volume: 678.8587 m³
